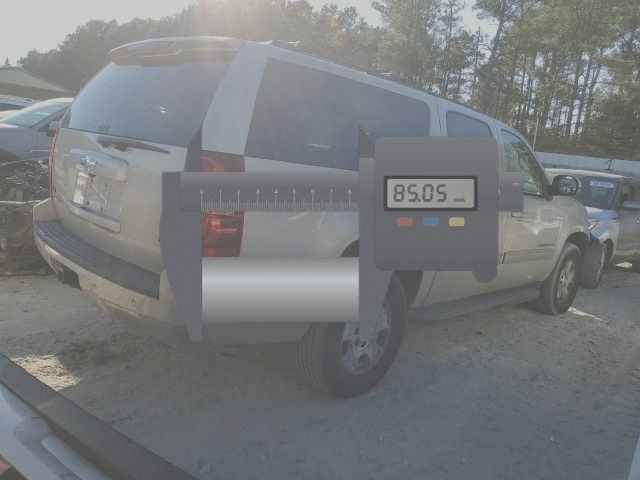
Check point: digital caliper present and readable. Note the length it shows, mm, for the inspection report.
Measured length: 85.05 mm
